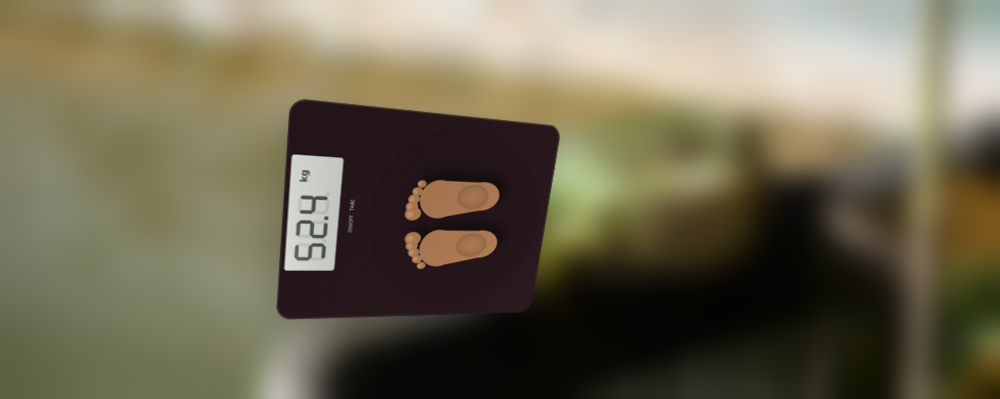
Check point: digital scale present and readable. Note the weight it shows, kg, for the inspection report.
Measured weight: 52.4 kg
